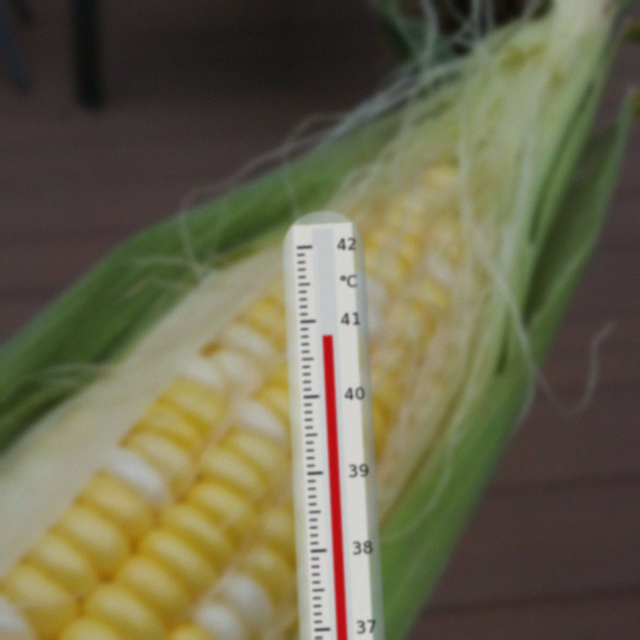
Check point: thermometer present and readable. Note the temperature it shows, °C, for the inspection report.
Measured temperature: 40.8 °C
